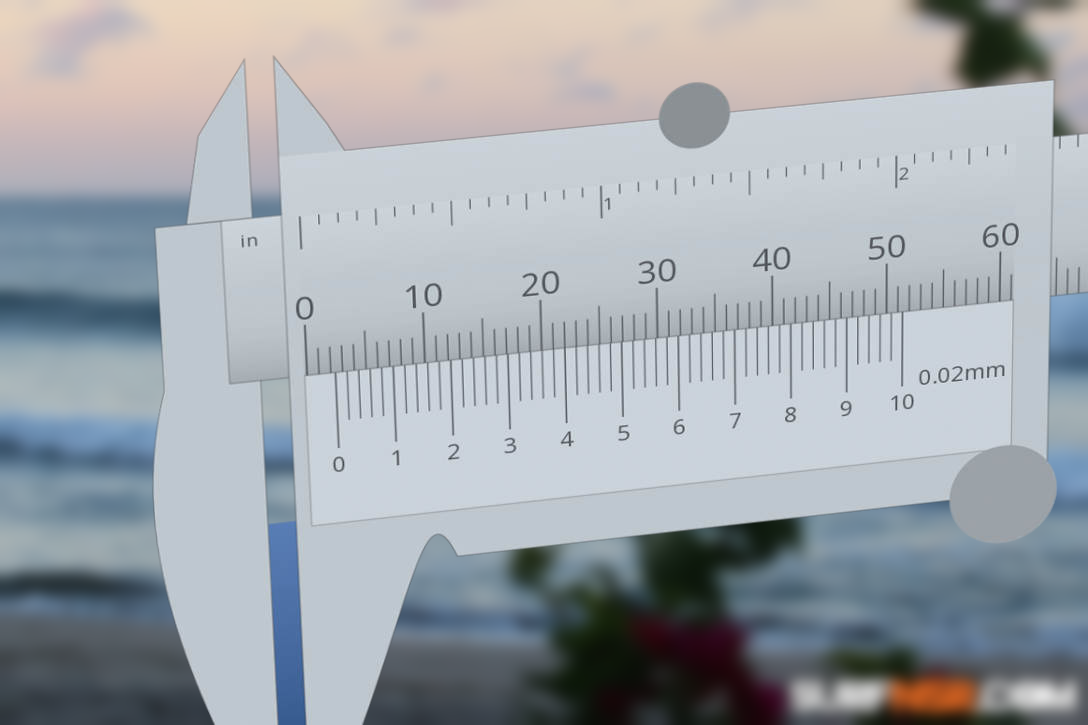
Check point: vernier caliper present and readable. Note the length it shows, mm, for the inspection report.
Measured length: 2.4 mm
